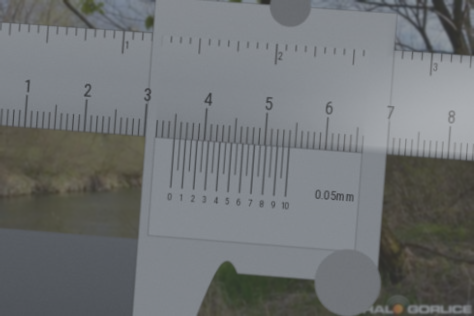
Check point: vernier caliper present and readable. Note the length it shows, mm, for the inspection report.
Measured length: 35.0 mm
